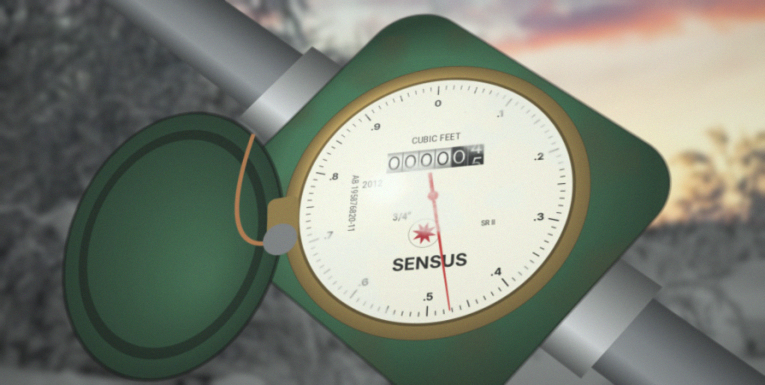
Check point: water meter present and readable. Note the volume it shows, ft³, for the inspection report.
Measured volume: 4.47 ft³
